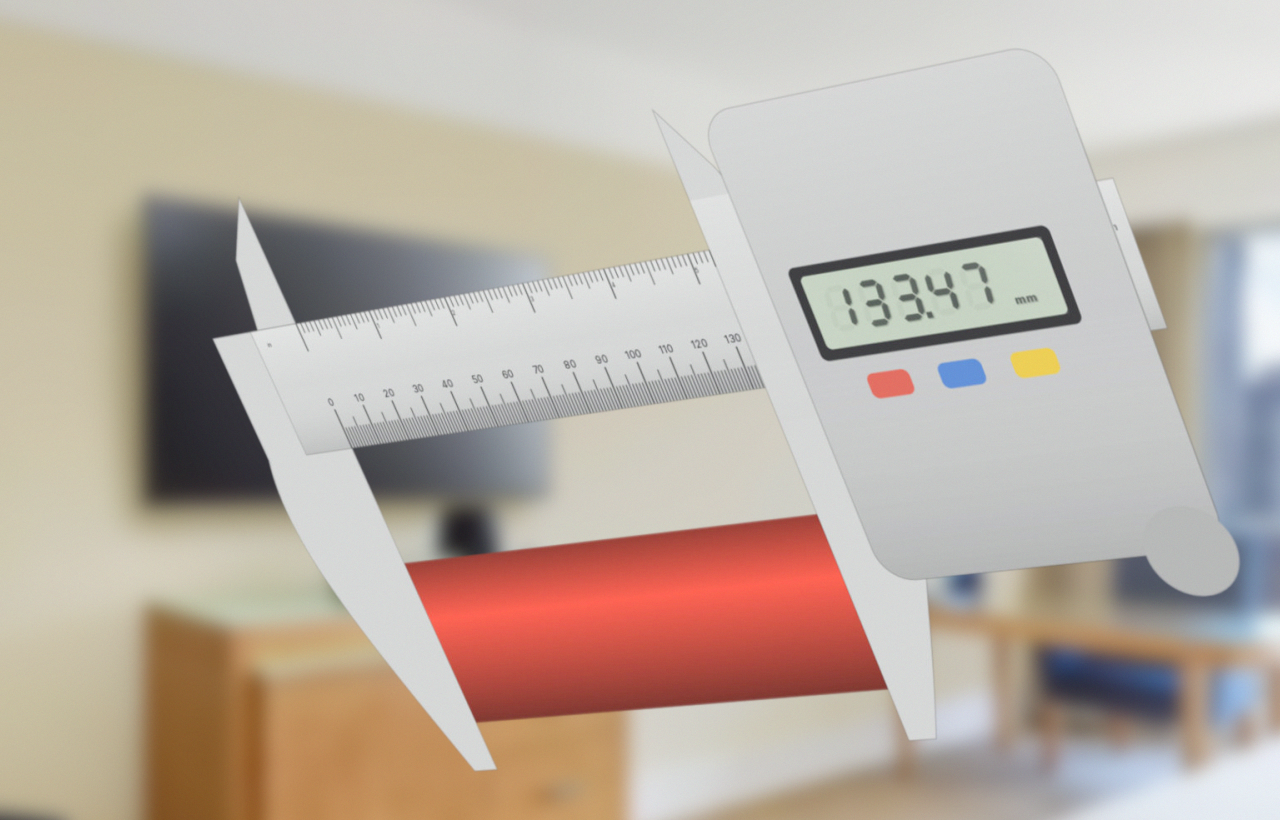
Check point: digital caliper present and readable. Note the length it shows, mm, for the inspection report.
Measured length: 133.47 mm
